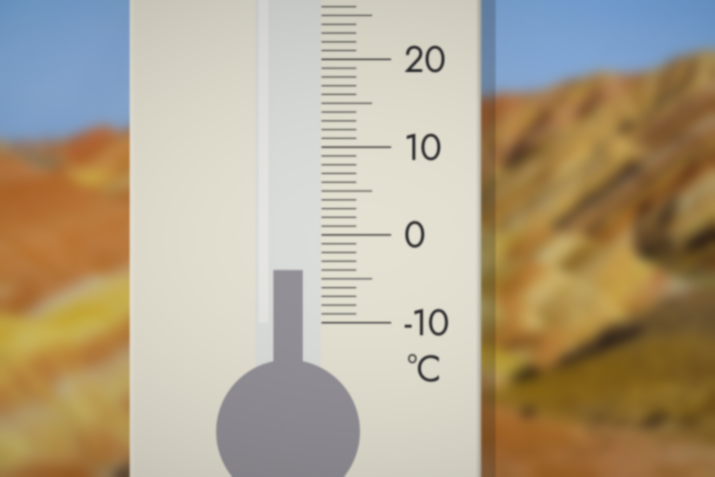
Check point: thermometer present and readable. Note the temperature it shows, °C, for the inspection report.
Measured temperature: -4 °C
